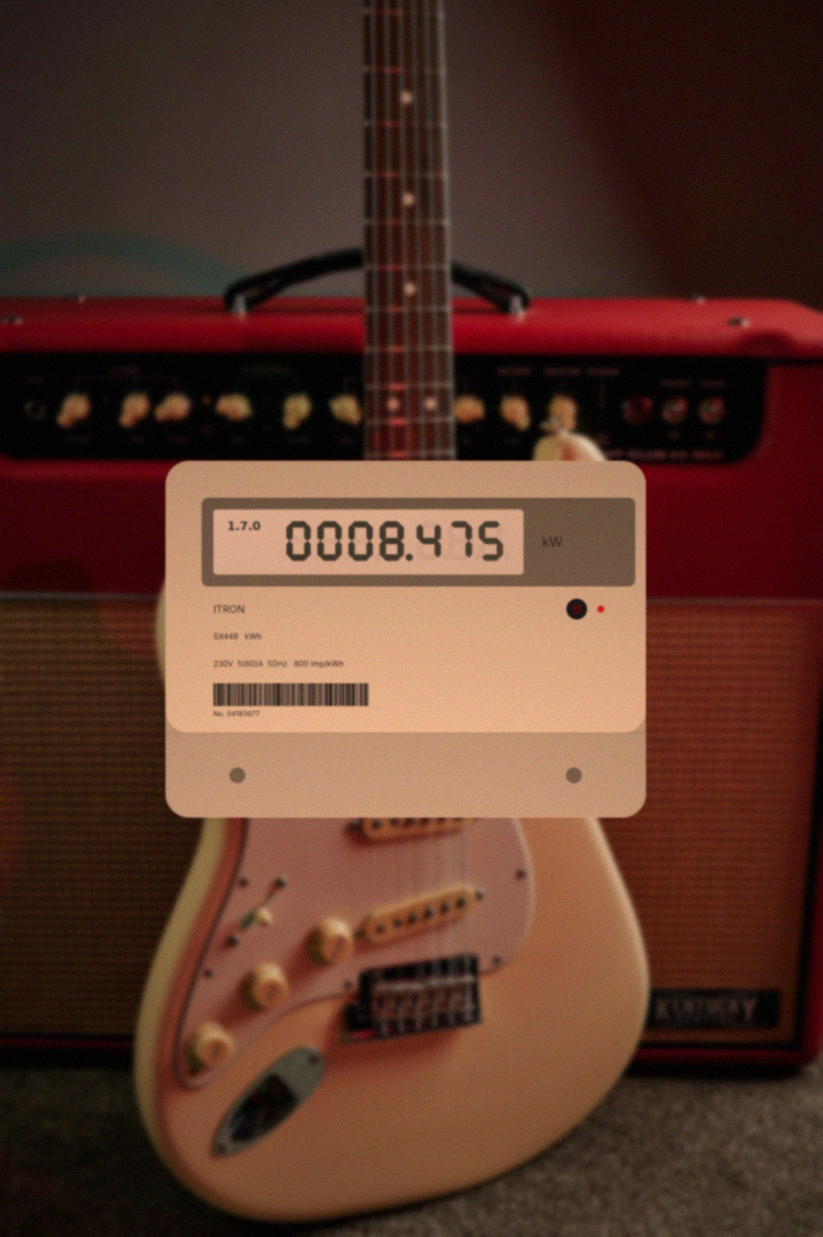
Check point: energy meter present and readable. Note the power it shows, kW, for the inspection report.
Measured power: 8.475 kW
